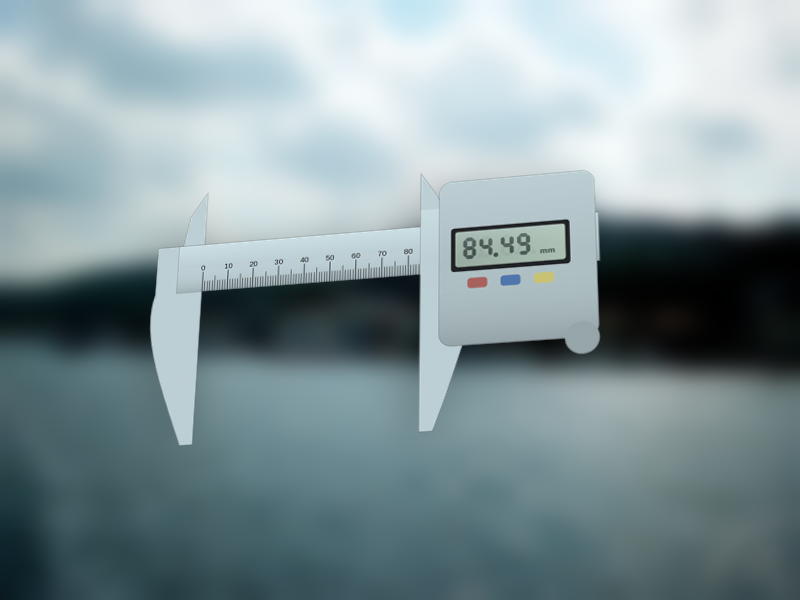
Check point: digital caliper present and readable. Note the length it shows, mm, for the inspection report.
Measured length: 84.49 mm
